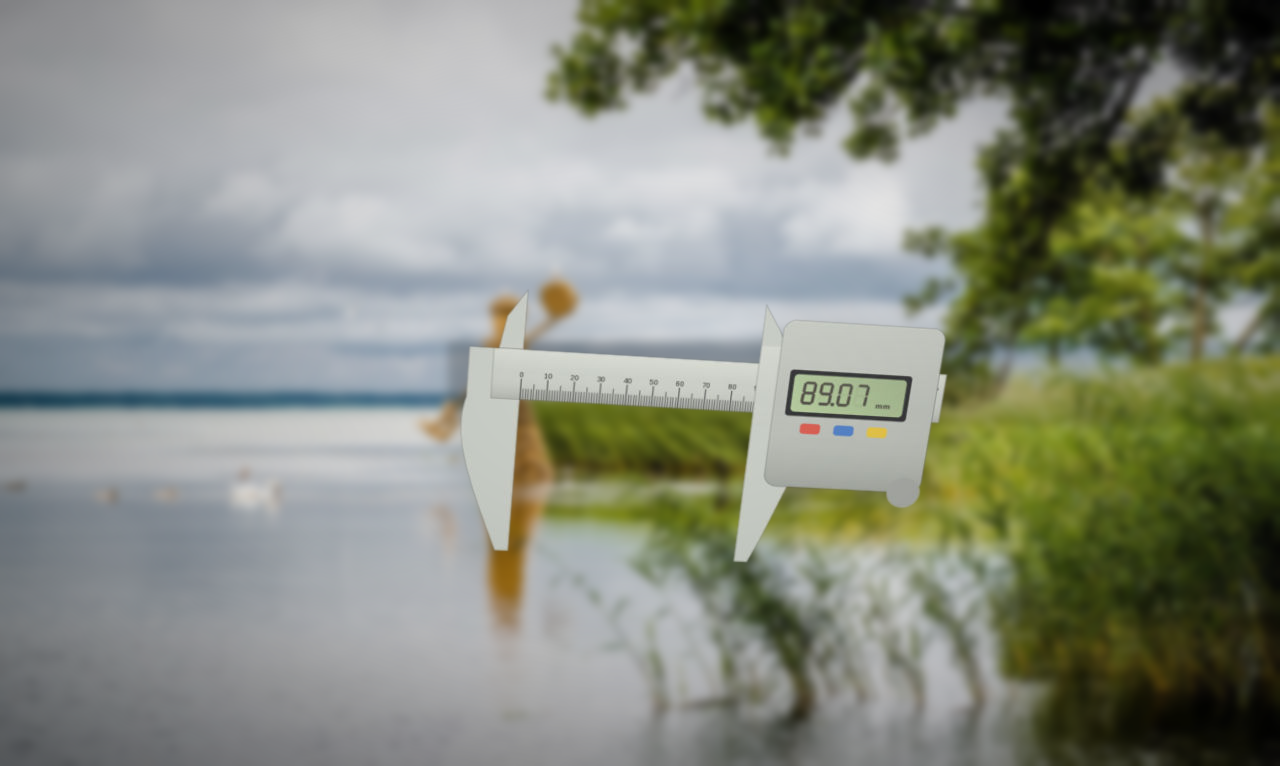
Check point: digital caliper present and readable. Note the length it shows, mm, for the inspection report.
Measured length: 89.07 mm
